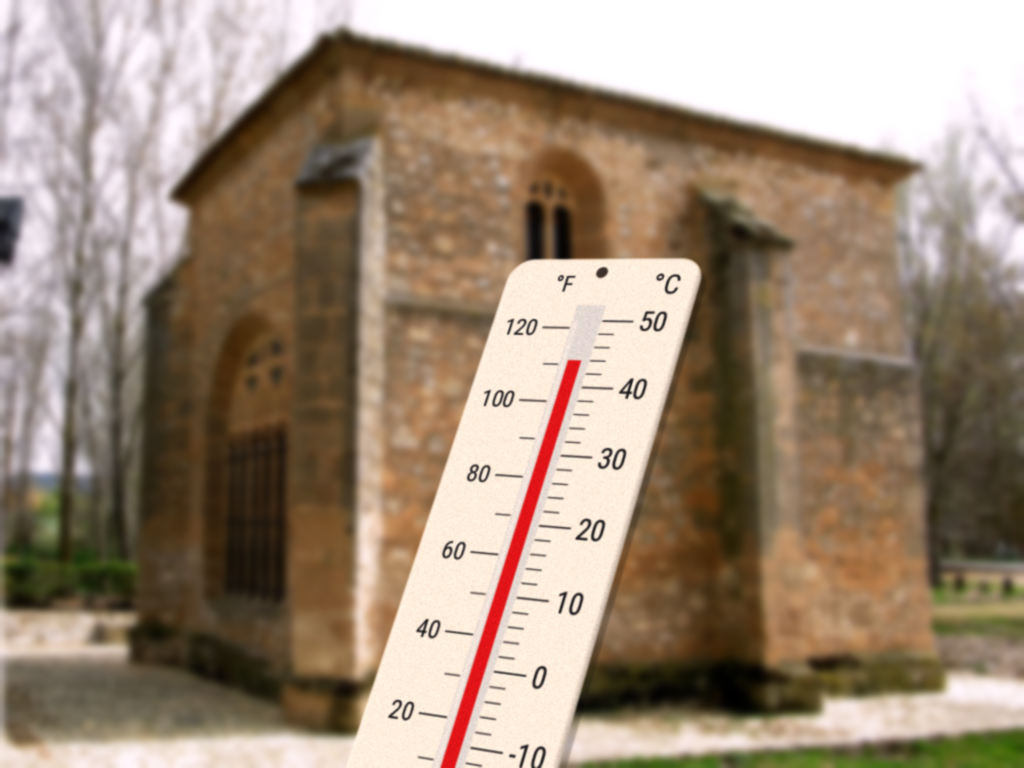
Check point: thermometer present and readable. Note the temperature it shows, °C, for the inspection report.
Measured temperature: 44 °C
